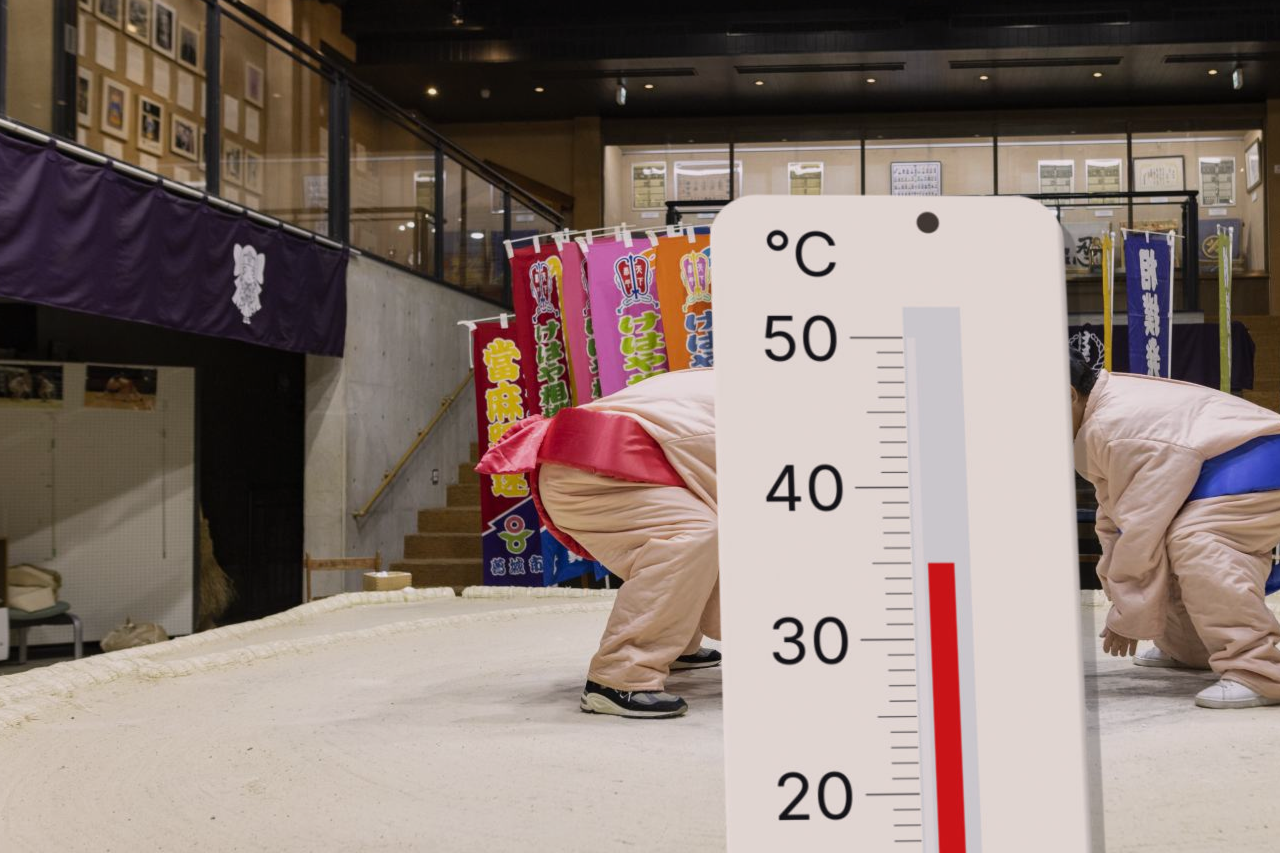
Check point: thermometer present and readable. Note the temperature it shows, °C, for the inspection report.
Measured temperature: 35 °C
